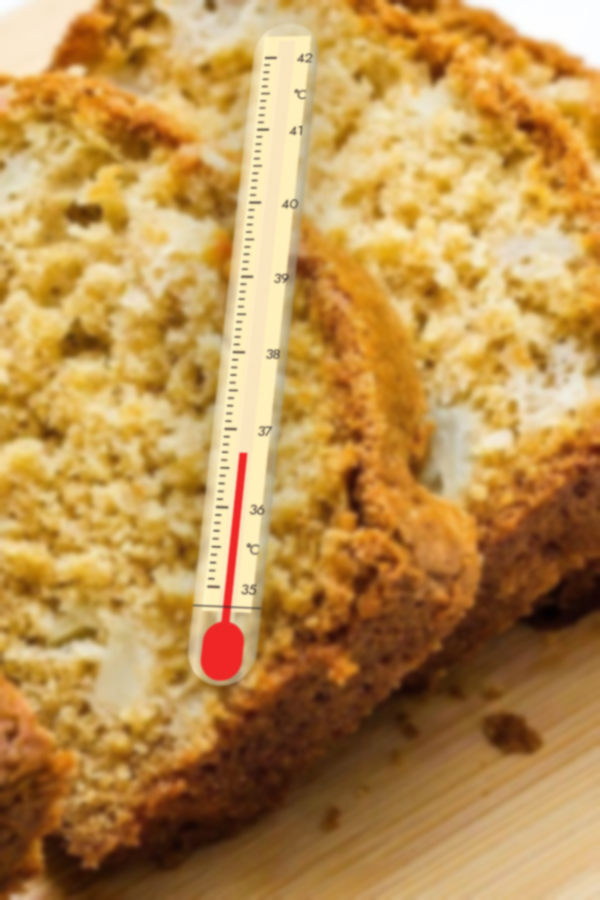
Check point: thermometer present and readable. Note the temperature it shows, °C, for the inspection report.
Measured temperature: 36.7 °C
